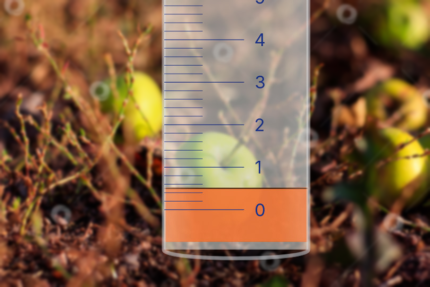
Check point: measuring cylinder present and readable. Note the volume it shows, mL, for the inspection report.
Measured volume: 0.5 mL
